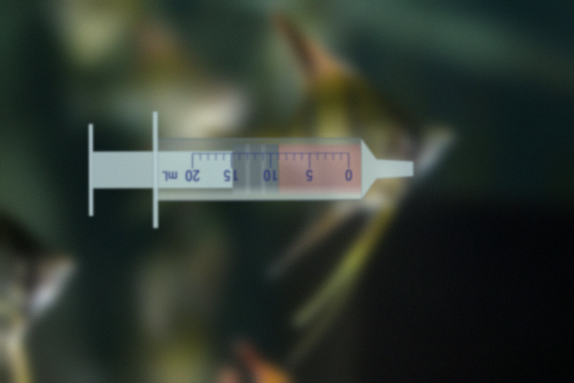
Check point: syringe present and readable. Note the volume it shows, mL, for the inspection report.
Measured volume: 9 mL
